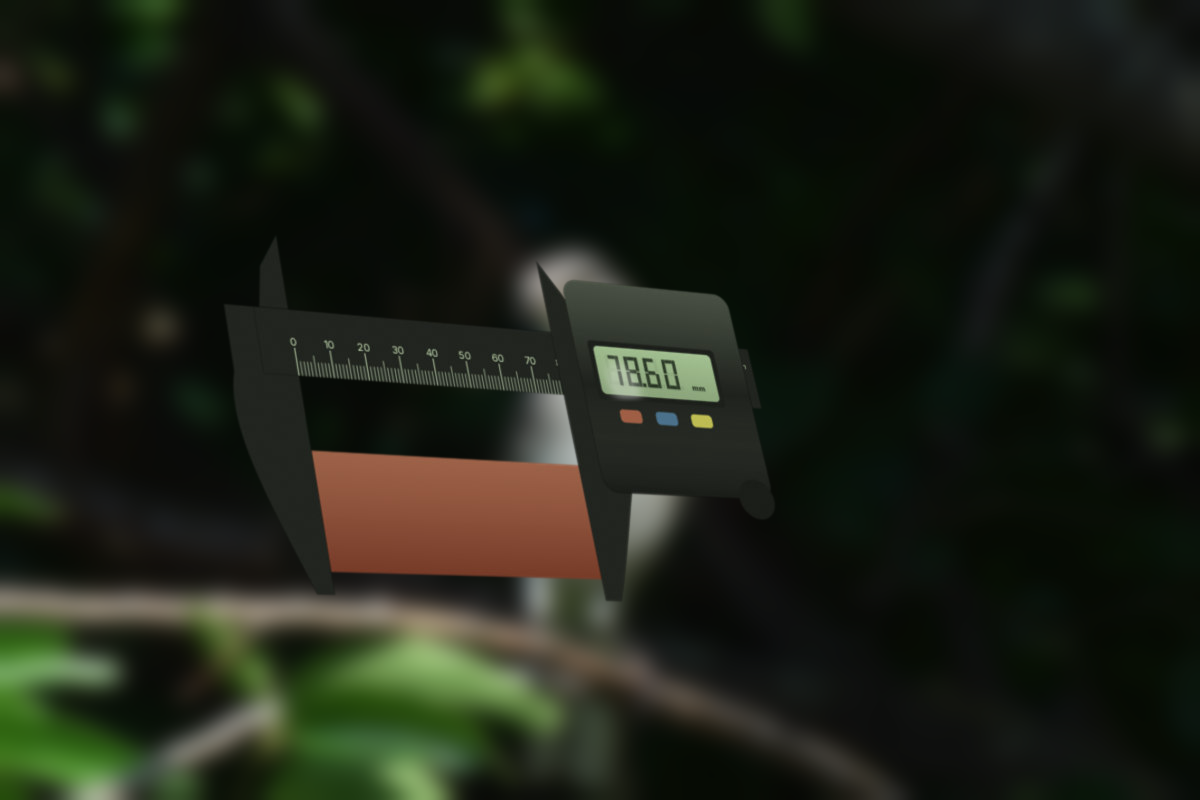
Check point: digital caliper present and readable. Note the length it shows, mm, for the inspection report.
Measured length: 78.60 mm
